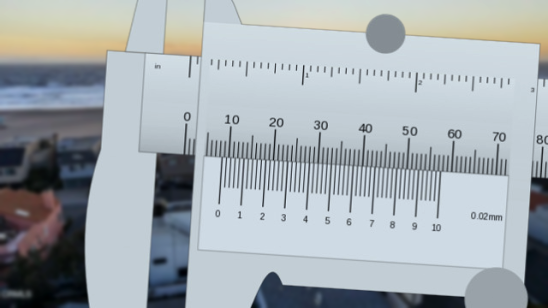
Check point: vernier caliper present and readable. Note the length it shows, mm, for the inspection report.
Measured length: 8.5 mm
